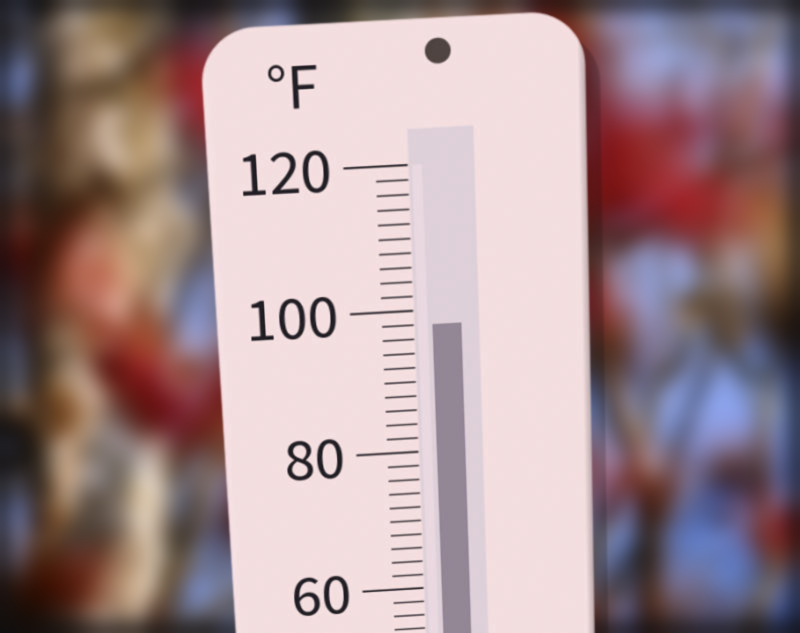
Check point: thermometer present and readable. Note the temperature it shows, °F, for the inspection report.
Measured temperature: 98 °F
